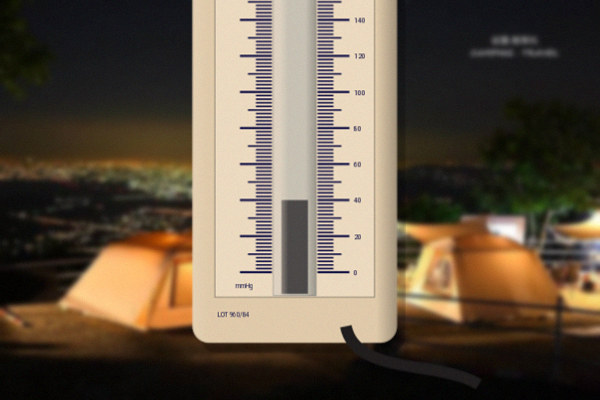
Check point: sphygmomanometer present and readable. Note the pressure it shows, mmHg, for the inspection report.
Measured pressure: 40 mmHg
